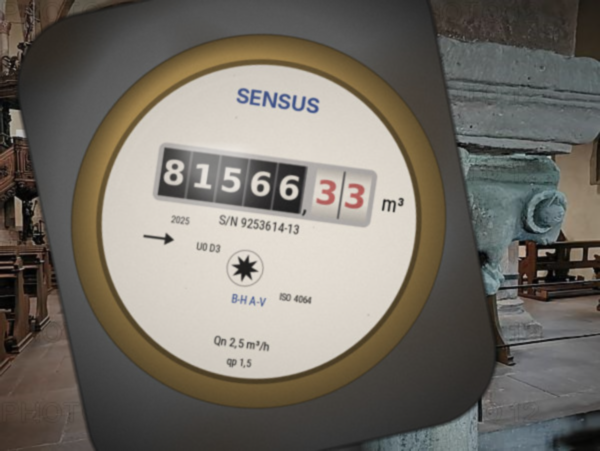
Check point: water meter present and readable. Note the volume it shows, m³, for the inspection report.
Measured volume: 81566.33 m³
